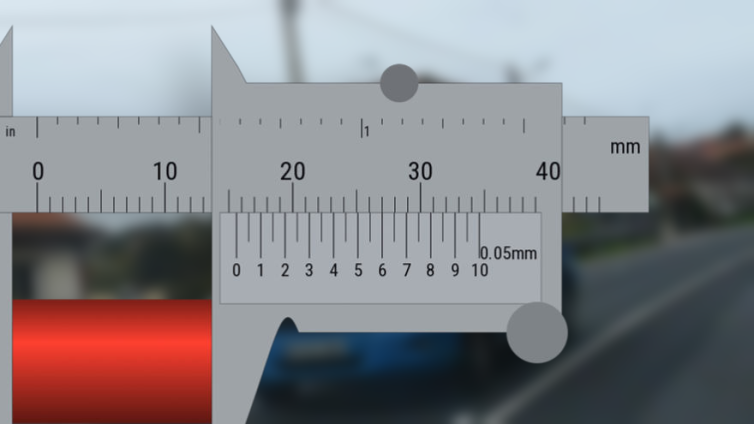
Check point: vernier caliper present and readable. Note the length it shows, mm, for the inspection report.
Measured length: 15.6 mm
